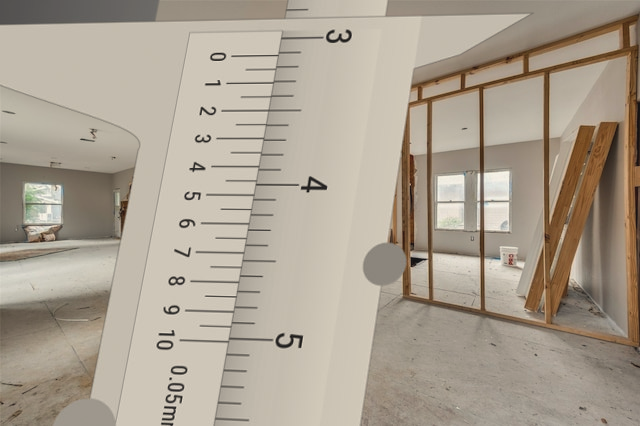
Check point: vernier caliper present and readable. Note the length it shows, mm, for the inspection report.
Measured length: 31.2 mm
